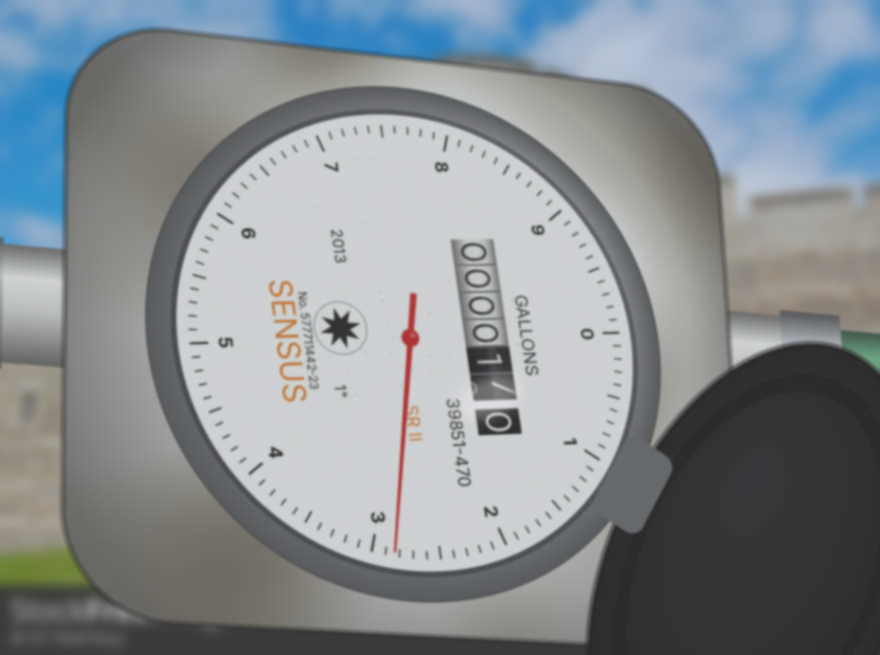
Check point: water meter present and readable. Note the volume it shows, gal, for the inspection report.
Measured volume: 172.8 gal
